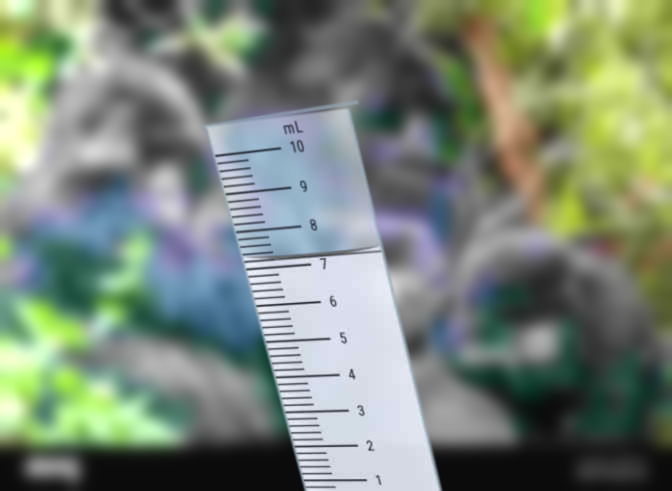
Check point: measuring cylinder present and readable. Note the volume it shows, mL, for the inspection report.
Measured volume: 7.2 mL
